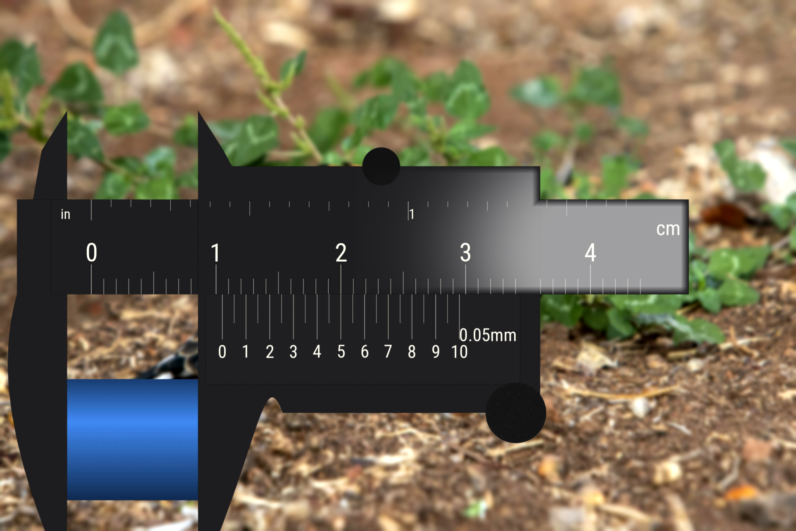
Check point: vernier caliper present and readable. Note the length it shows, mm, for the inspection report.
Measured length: 10.5 mm
